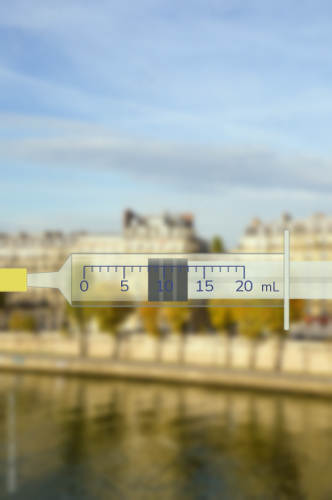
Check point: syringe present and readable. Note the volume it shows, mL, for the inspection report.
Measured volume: 8 mL
